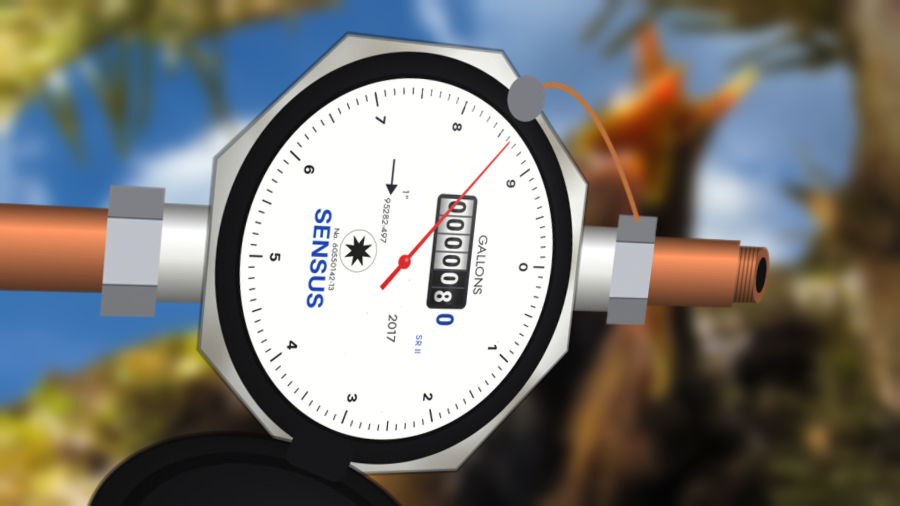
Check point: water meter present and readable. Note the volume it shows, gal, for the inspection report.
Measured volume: 78.6 gal
